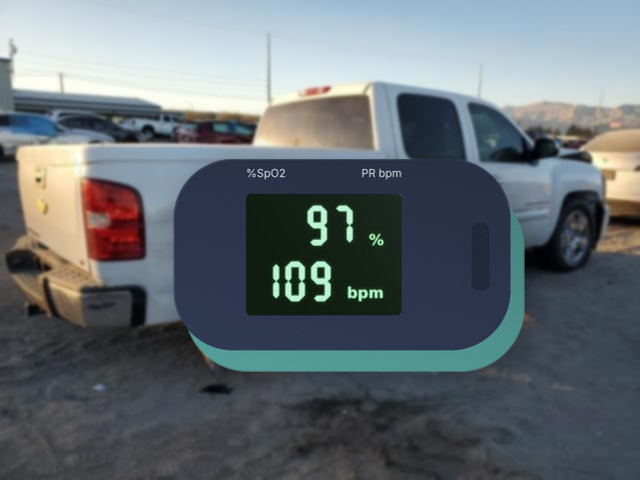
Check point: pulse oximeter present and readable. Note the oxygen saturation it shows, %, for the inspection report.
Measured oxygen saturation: 97 %
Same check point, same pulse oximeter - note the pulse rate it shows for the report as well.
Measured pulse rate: 109 bpm
